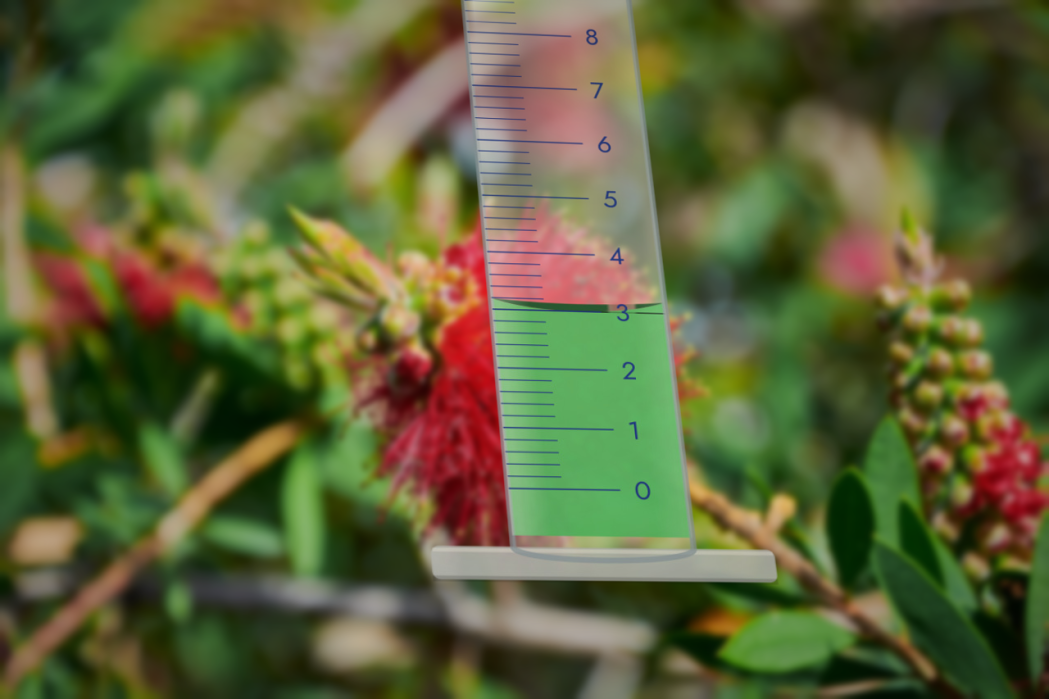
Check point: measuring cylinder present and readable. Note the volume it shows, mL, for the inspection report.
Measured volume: 3 mL
